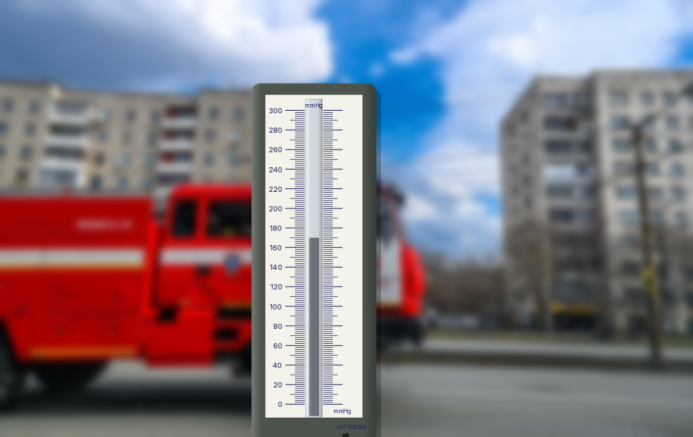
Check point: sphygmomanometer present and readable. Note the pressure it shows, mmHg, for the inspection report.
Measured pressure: 170 mmHg
